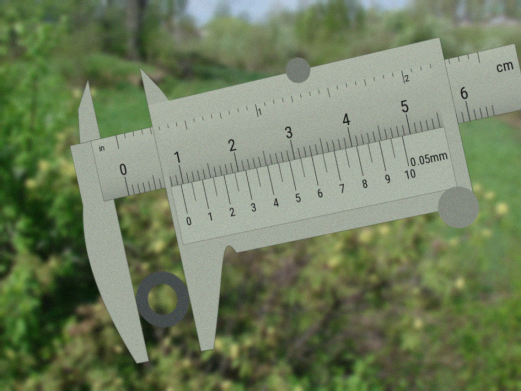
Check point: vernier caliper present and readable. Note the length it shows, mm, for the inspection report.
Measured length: 9.6 mm
